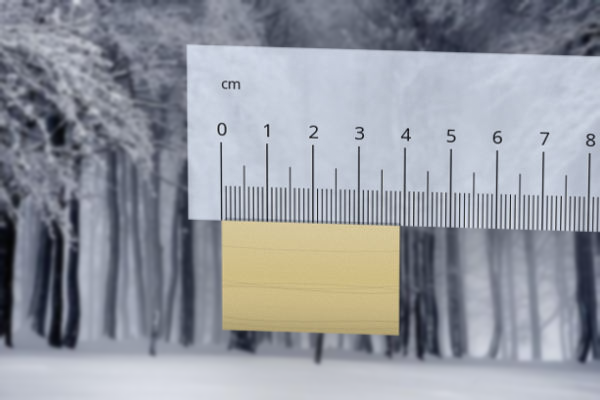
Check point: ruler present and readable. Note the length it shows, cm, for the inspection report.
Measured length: 3.9 cm
